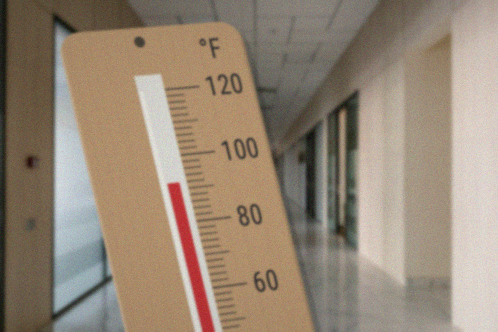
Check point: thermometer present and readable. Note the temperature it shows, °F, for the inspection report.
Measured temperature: 92 °F
